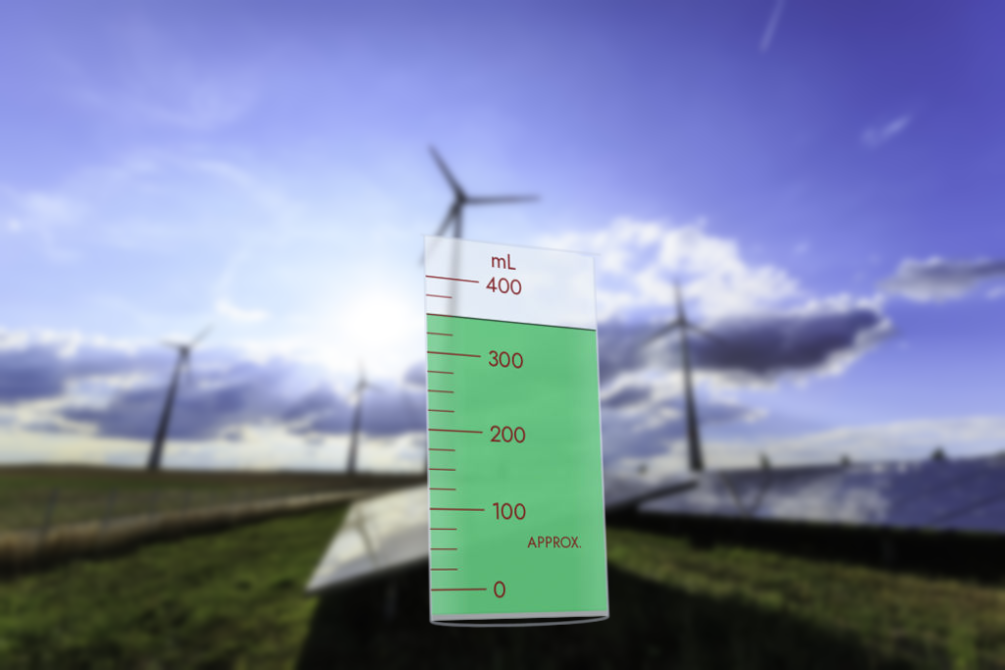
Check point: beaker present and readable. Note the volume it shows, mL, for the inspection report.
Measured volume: 350 mL
